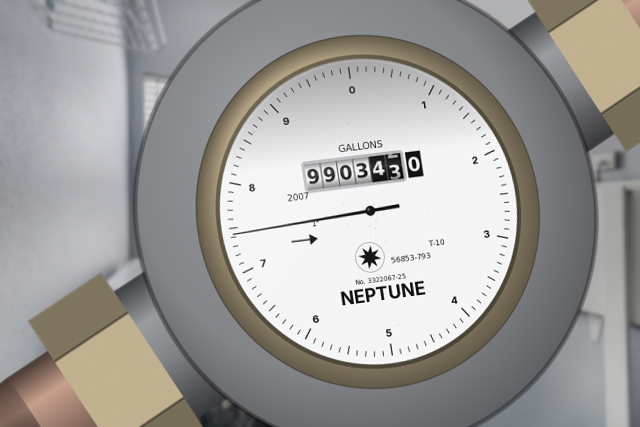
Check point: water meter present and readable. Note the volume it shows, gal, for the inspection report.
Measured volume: 9903427.4 gal
